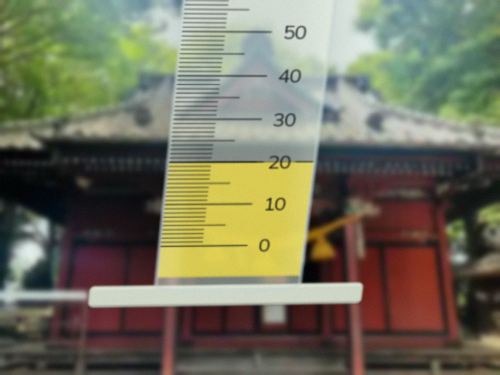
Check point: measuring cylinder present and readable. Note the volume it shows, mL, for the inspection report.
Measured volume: 20 mL
